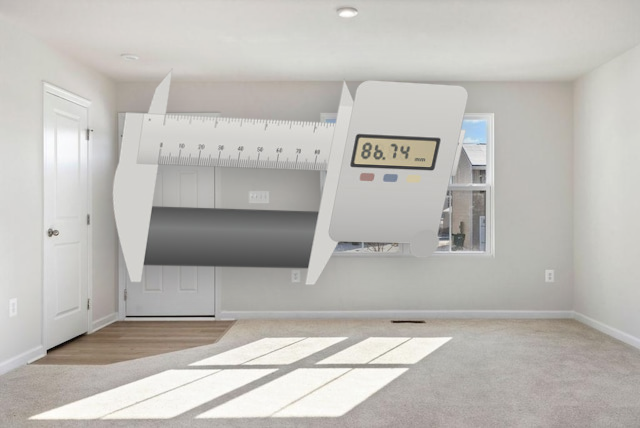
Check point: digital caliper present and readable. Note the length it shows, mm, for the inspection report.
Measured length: 86.74 mm
